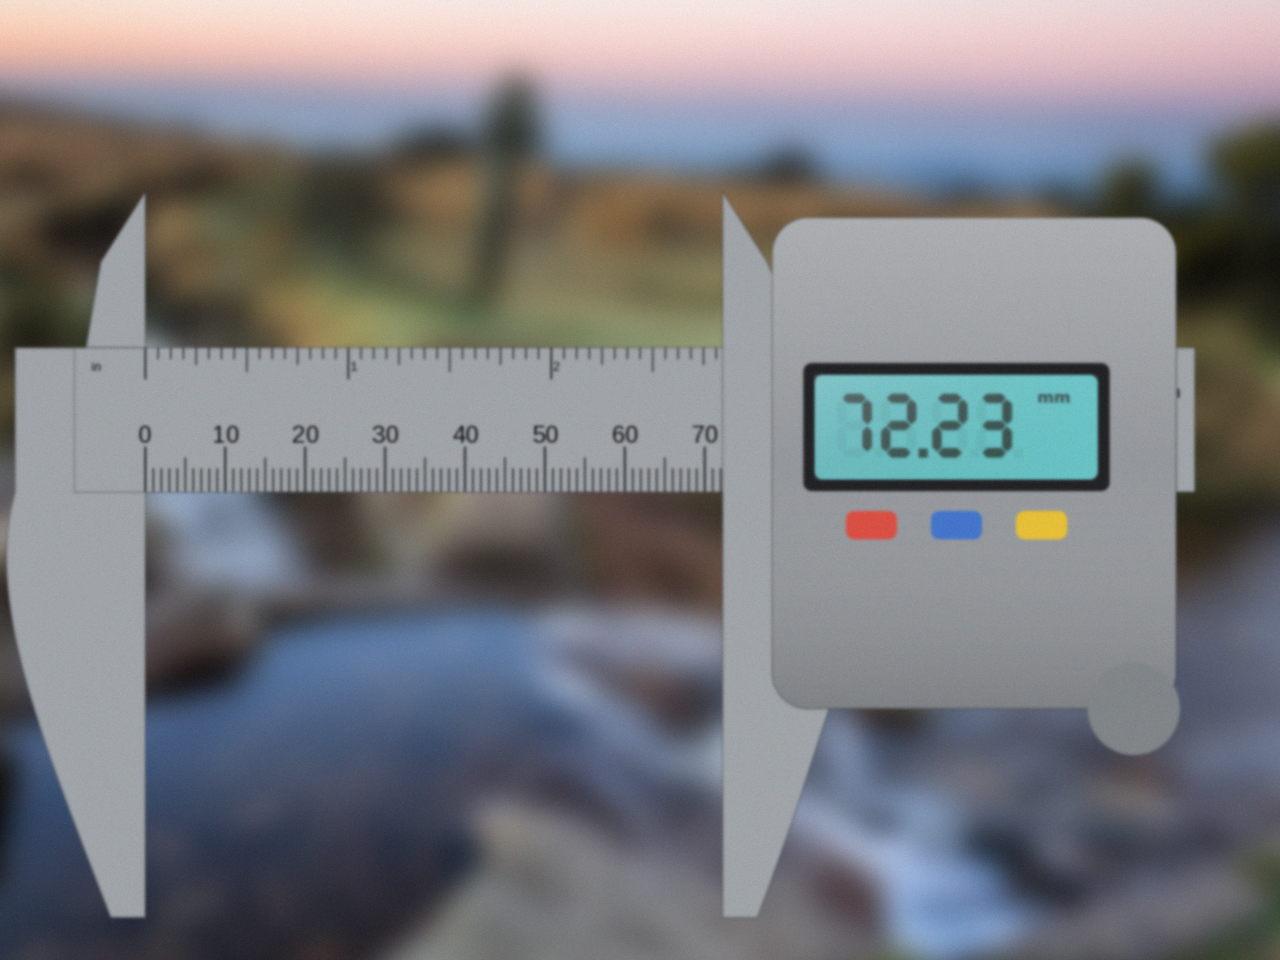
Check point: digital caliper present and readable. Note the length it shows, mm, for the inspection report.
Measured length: 72.23 mm
